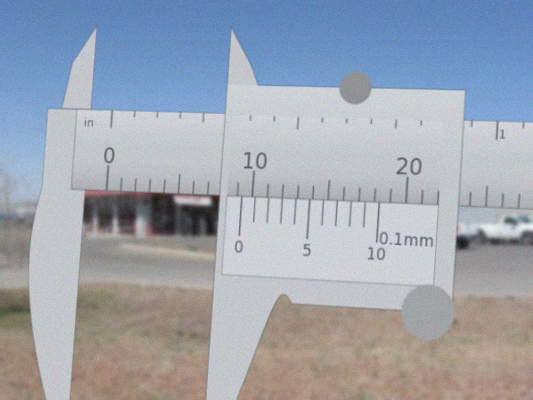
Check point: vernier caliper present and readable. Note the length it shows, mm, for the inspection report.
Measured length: 9.3 mm
